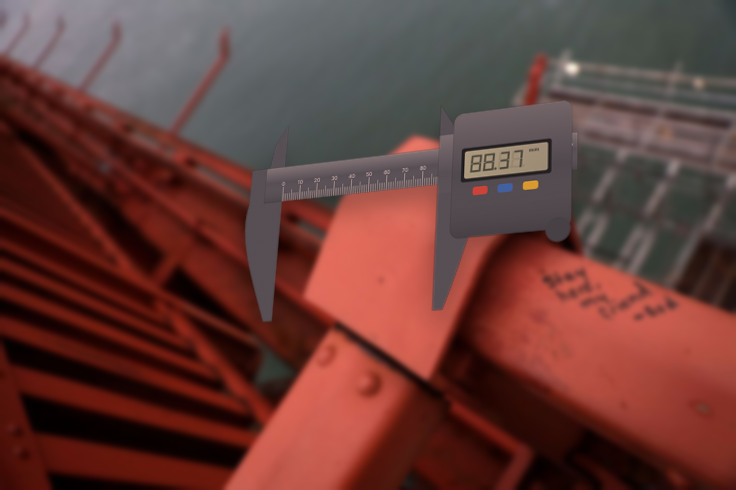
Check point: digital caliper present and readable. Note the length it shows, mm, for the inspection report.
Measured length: 88.37 mm
